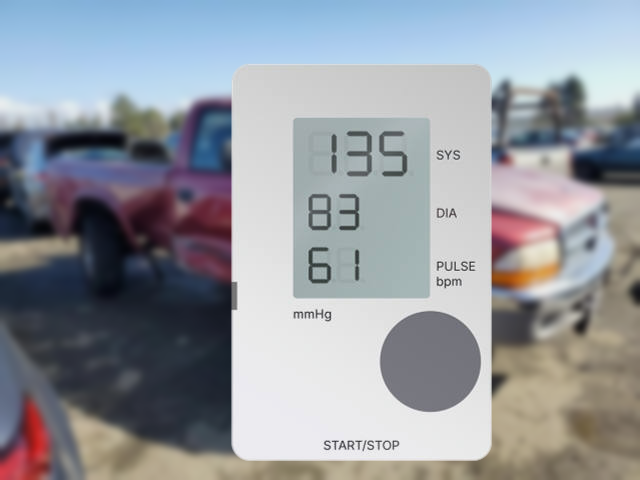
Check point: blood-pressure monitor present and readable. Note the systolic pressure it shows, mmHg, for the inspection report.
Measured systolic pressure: 135 mmHg
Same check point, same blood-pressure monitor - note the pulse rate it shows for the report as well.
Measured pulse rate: 61 bpm
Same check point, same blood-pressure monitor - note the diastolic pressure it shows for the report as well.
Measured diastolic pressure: 83 mmHg
